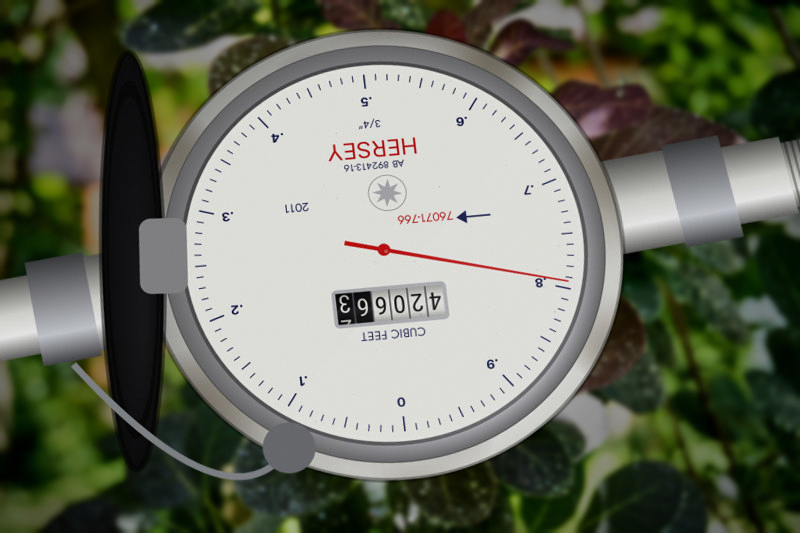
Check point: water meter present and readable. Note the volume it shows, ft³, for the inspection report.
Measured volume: 420662.79 ft³
